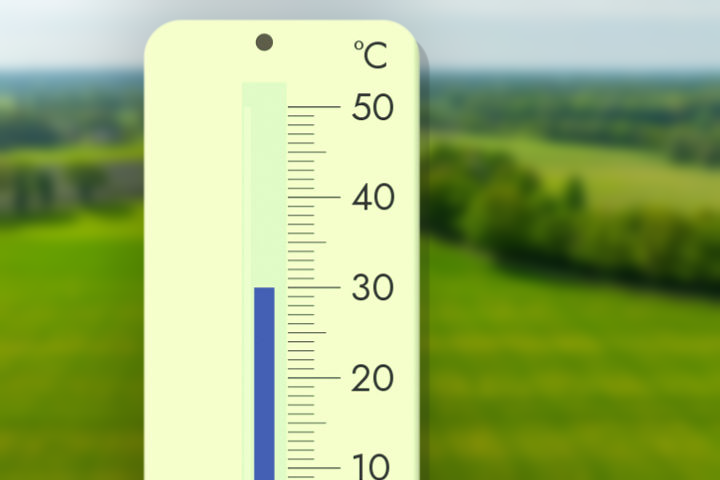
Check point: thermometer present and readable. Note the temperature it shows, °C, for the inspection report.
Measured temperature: 30 °C
